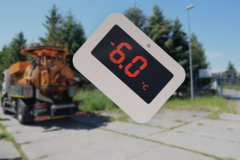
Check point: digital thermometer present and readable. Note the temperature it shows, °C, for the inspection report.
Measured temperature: -6.0 °C
